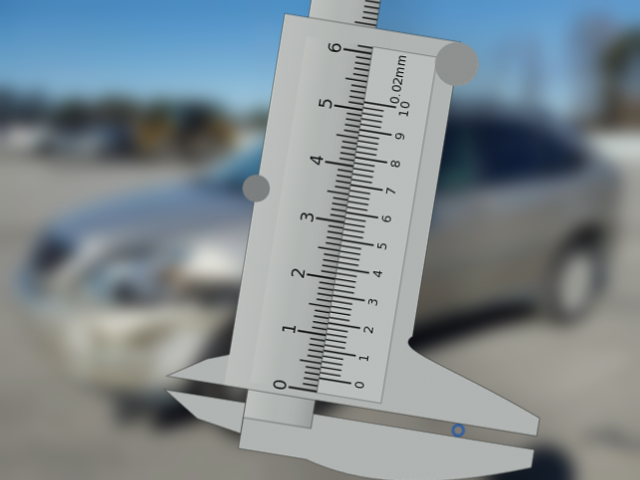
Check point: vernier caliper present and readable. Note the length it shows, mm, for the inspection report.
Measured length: 2.4 mm
